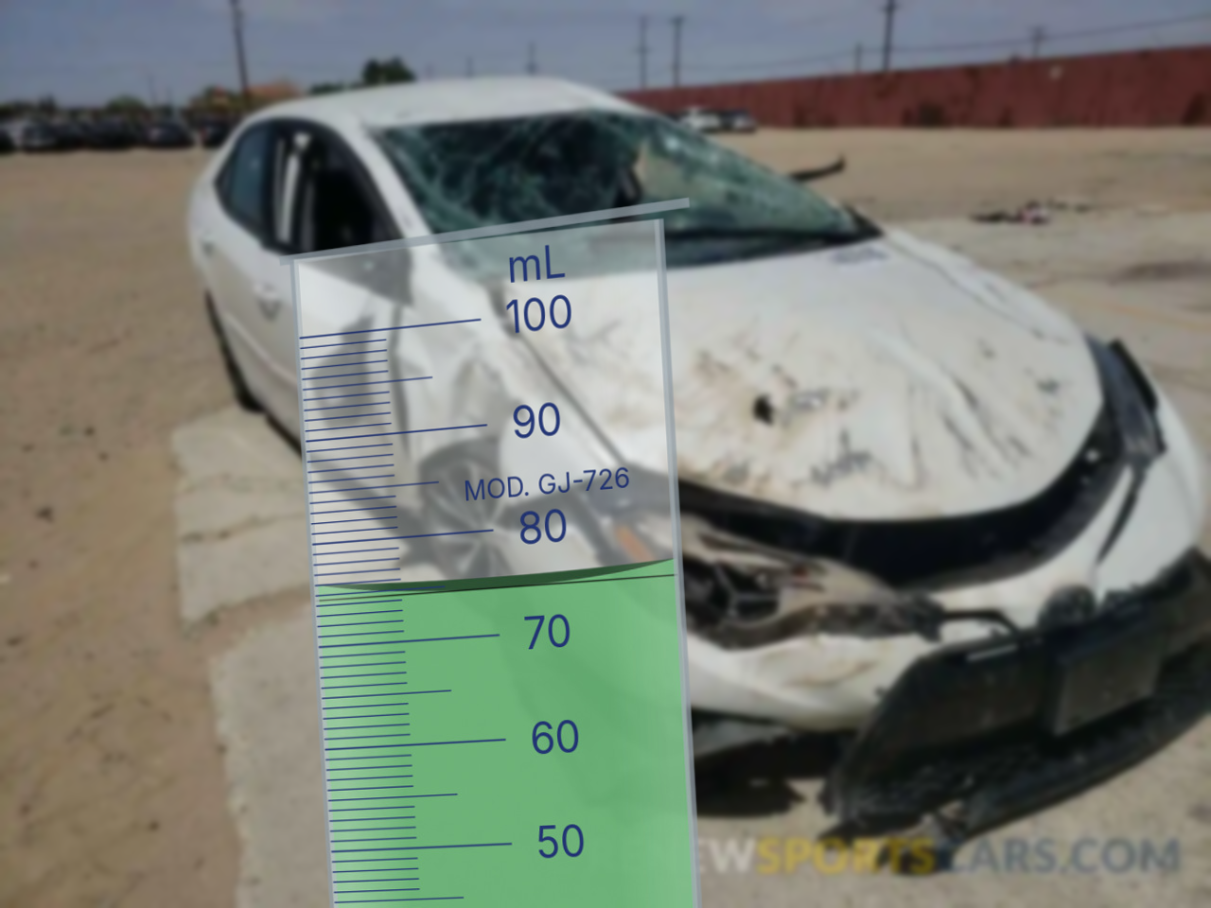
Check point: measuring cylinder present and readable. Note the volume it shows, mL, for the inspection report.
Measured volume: 74.5 mL
